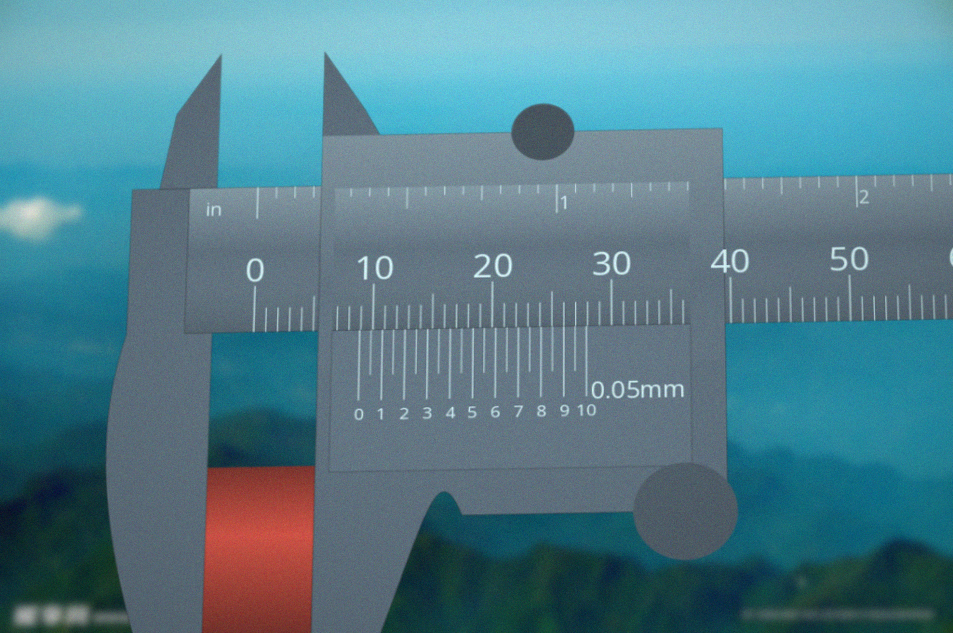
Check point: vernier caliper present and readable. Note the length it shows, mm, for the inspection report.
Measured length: 8.9 mm
